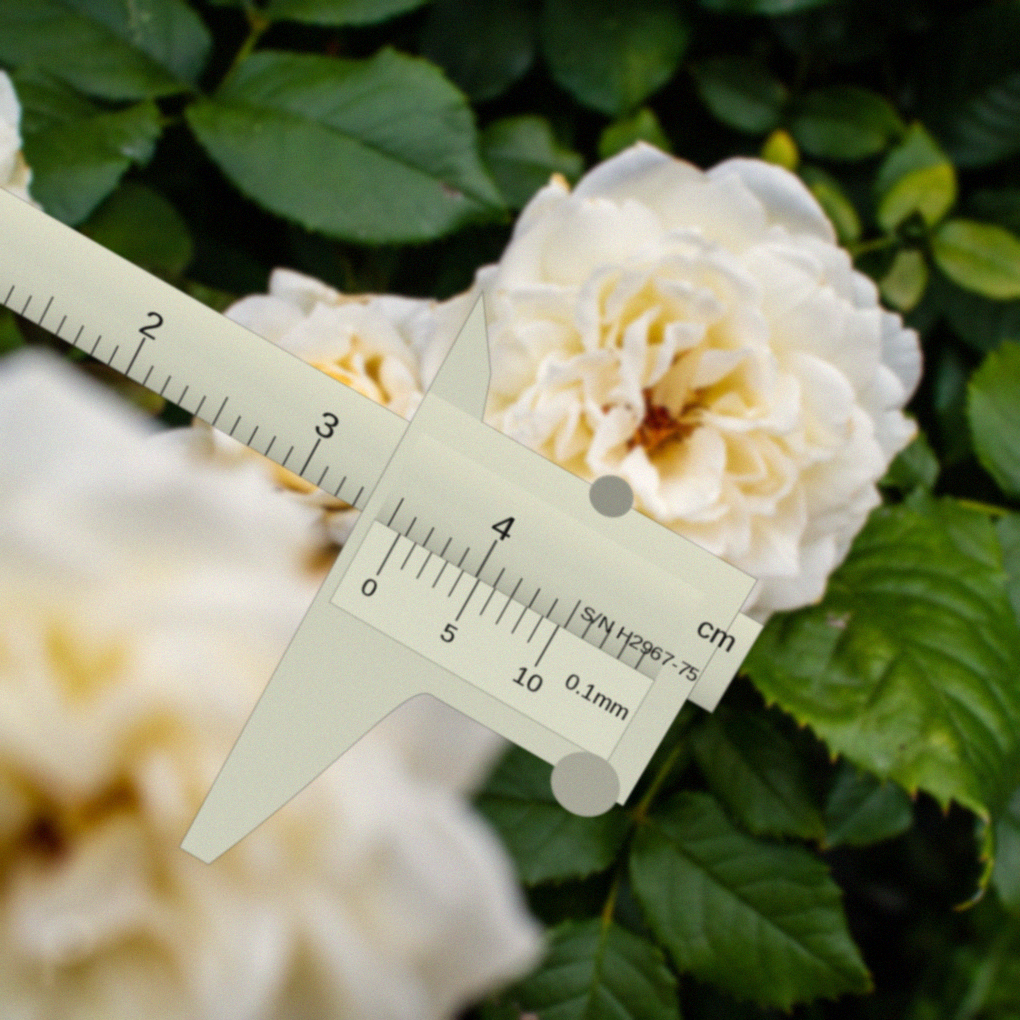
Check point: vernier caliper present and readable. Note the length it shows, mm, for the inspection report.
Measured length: 35.7 mm
